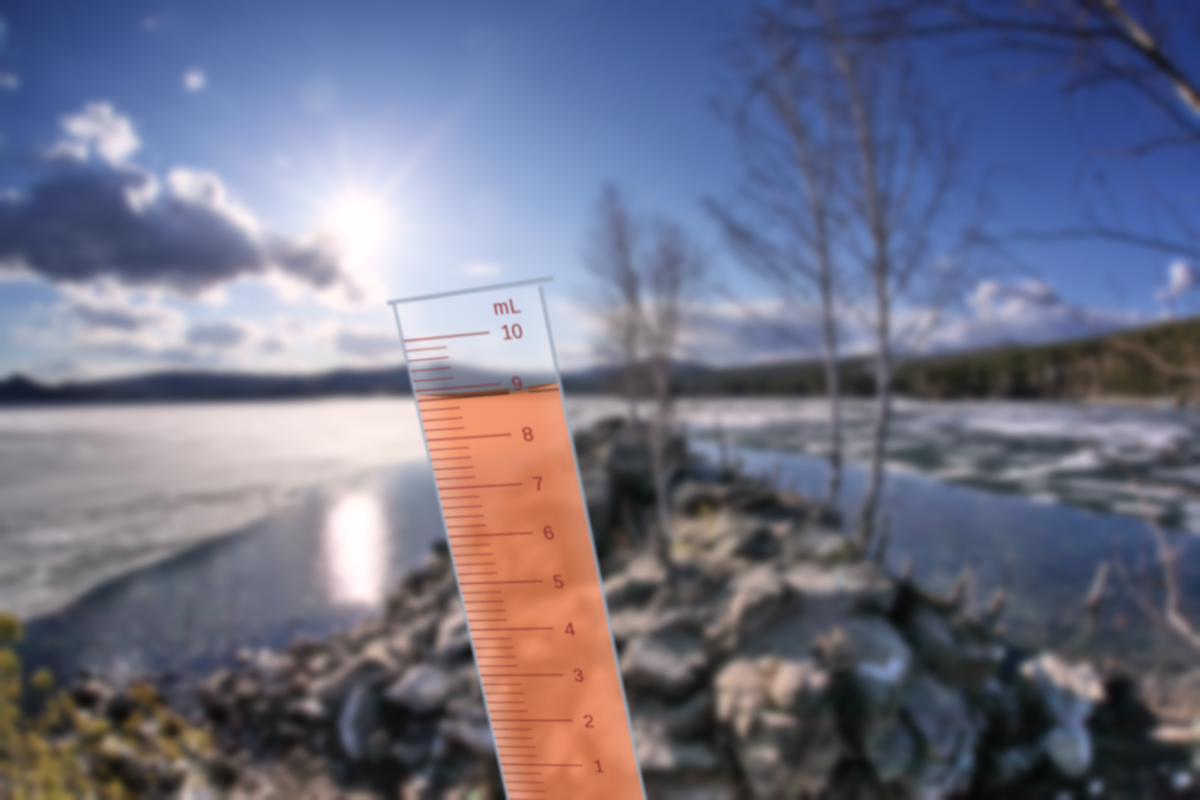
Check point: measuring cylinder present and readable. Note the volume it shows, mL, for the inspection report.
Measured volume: 8.8 mL
